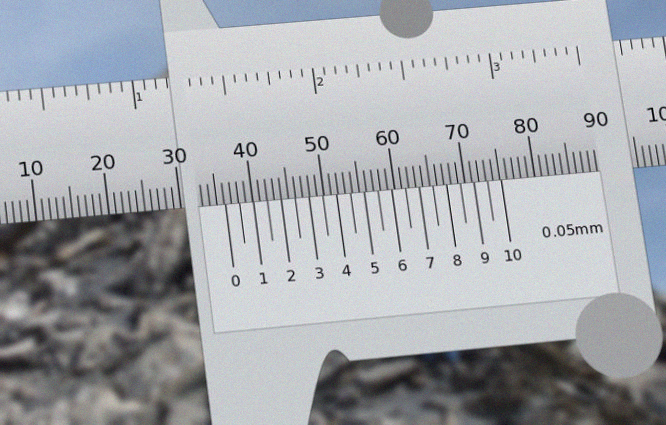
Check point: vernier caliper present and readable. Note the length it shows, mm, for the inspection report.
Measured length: 36.2 mm
